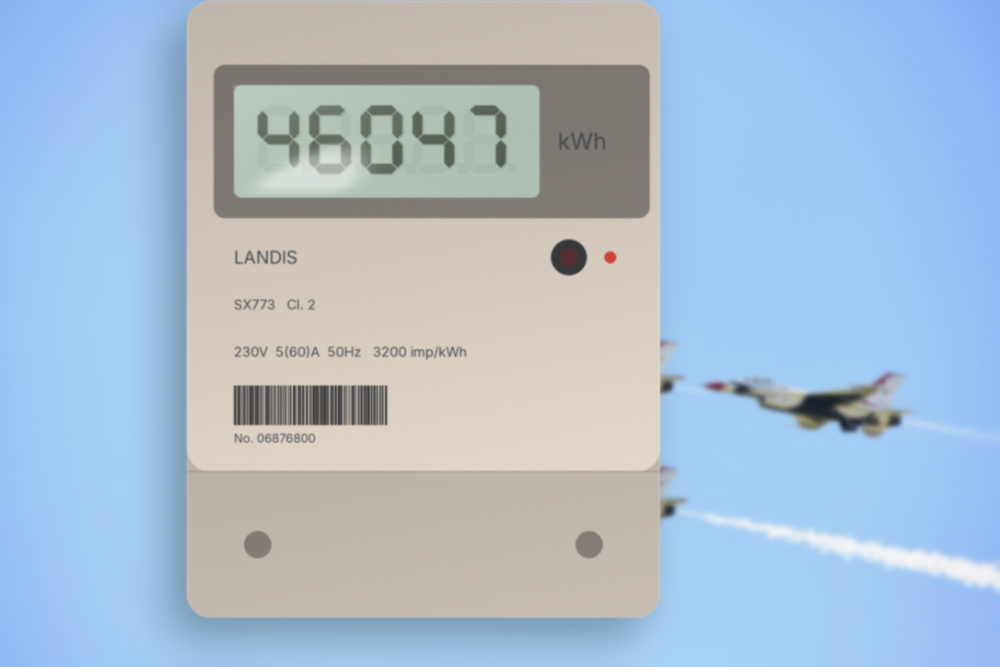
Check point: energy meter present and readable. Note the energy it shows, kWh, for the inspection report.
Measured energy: 46047 kWh
